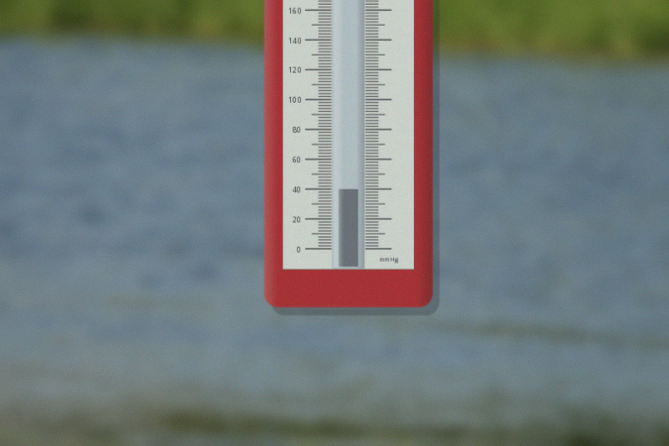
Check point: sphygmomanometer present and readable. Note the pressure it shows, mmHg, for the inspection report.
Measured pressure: 40 mmHg
